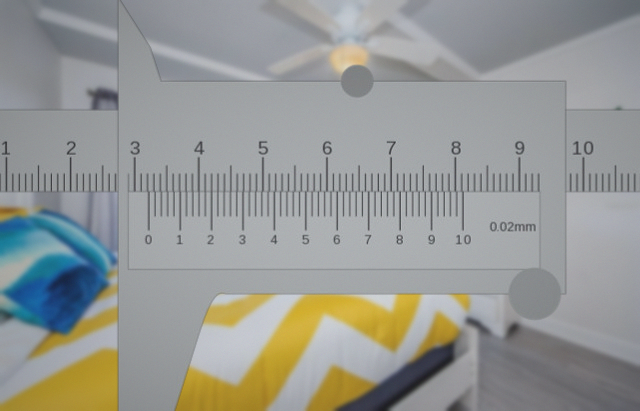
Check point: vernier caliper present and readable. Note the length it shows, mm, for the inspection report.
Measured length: 32.2 mm
